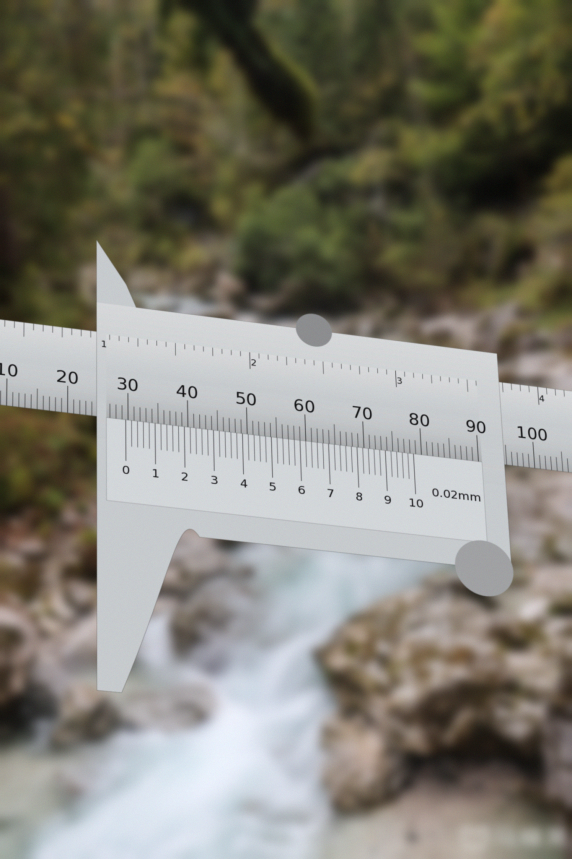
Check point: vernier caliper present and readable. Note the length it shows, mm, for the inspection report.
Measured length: 29.6 mm
